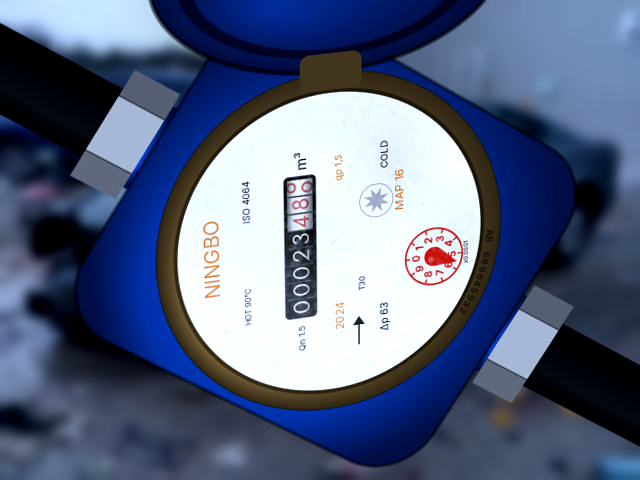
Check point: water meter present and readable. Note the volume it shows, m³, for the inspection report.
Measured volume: 23.4885 m³
